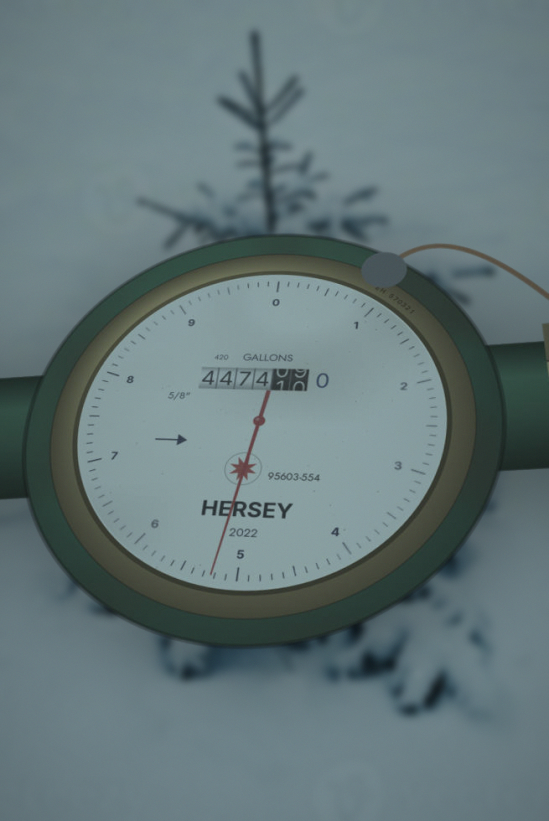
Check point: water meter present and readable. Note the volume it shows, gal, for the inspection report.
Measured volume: 4474095.2 gal
